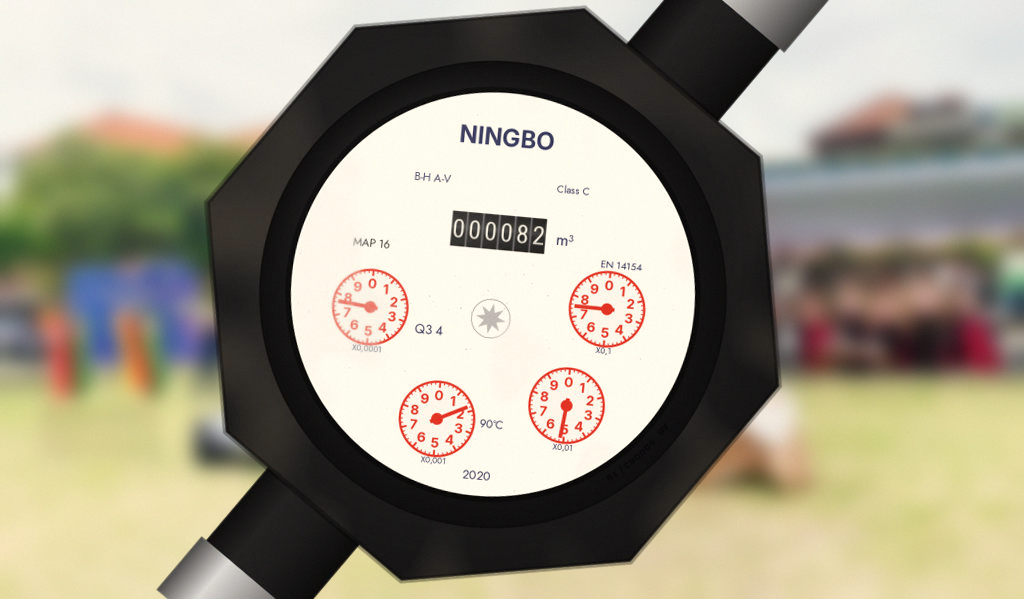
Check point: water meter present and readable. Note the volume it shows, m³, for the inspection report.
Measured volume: 82.7517 m³
